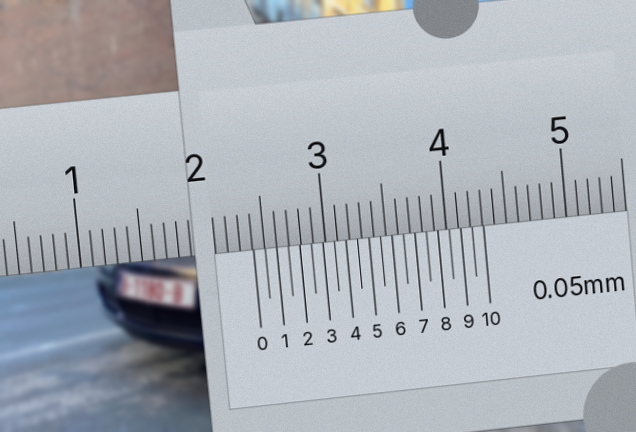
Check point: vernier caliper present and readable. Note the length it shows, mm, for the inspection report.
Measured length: 24.1 mm
